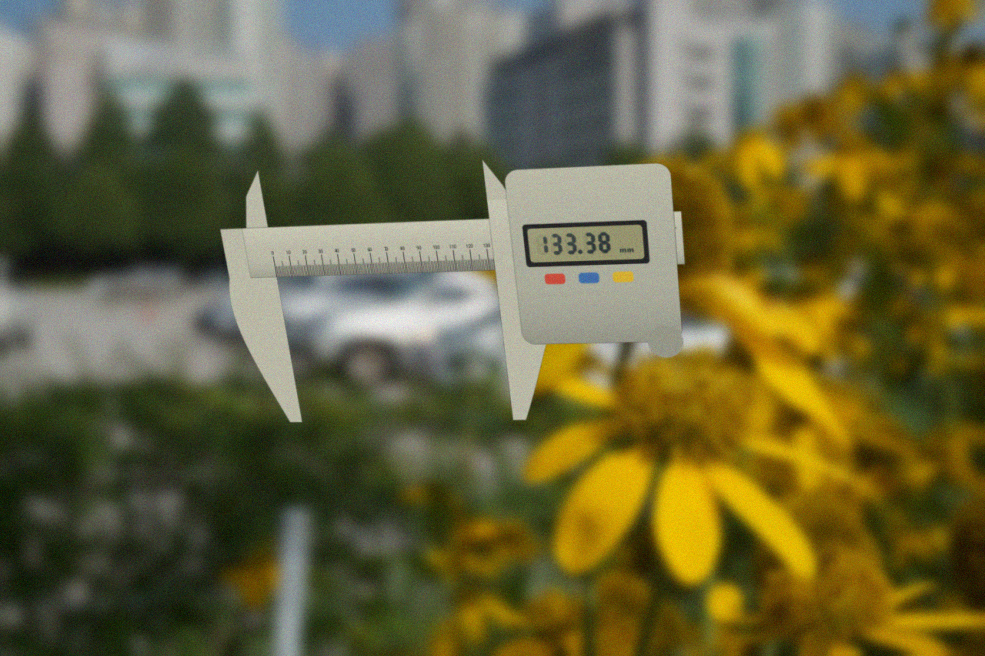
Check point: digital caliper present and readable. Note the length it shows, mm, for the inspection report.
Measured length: 133.38 mm
